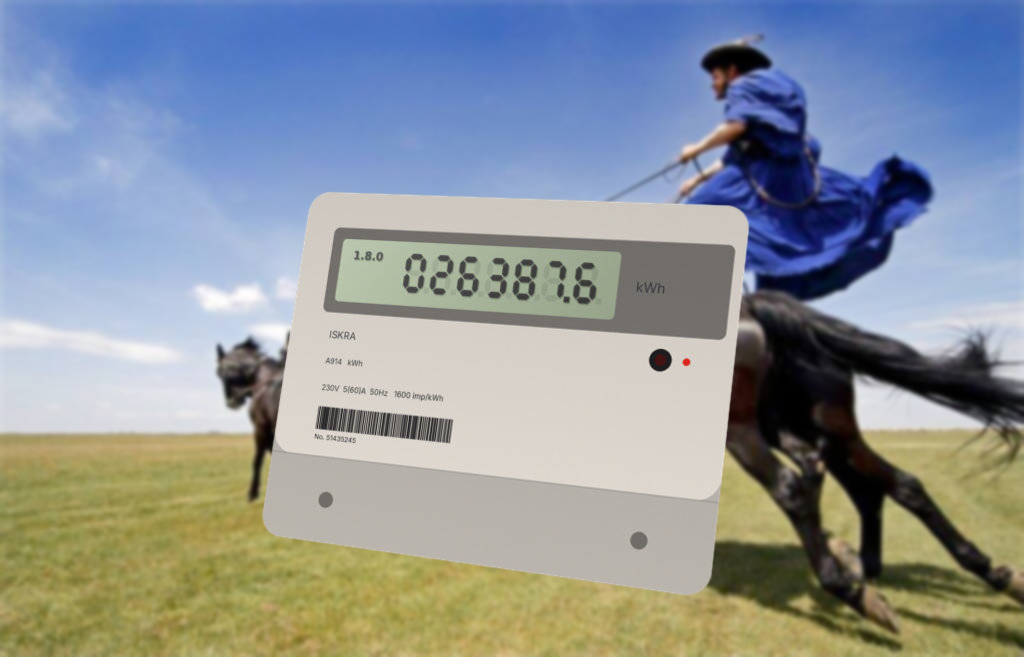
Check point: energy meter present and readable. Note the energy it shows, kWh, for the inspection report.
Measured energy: 26387.6 kWh
